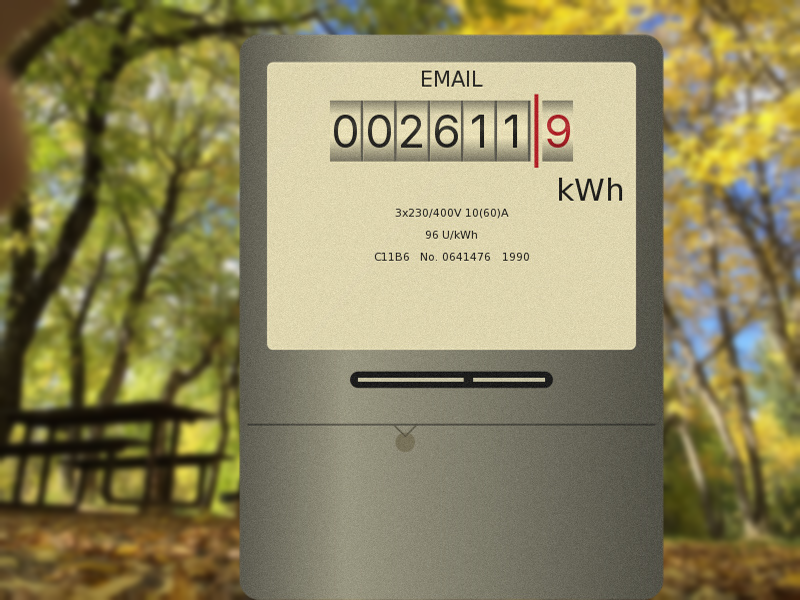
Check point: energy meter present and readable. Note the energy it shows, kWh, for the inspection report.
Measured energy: 2611.9 kWh
